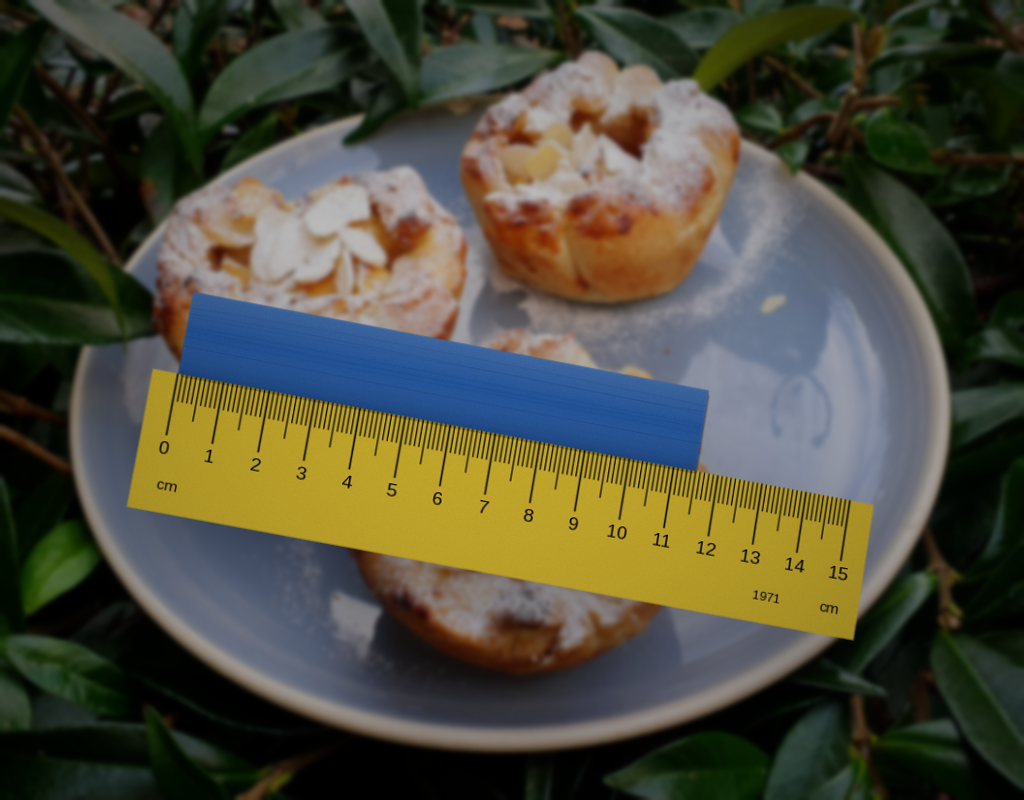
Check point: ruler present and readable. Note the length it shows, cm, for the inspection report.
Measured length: 11.5 cm
